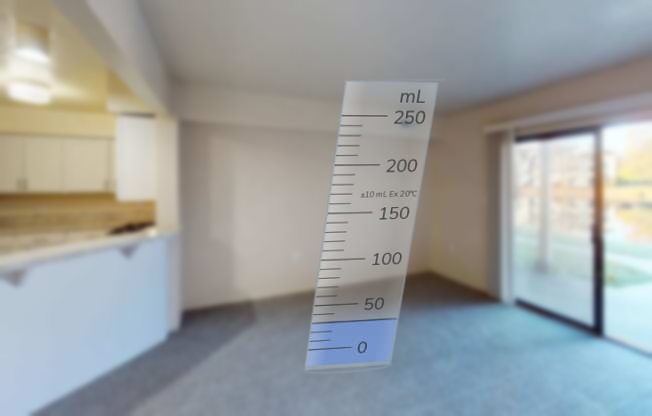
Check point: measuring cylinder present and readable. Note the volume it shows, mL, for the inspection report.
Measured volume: 30 mL
